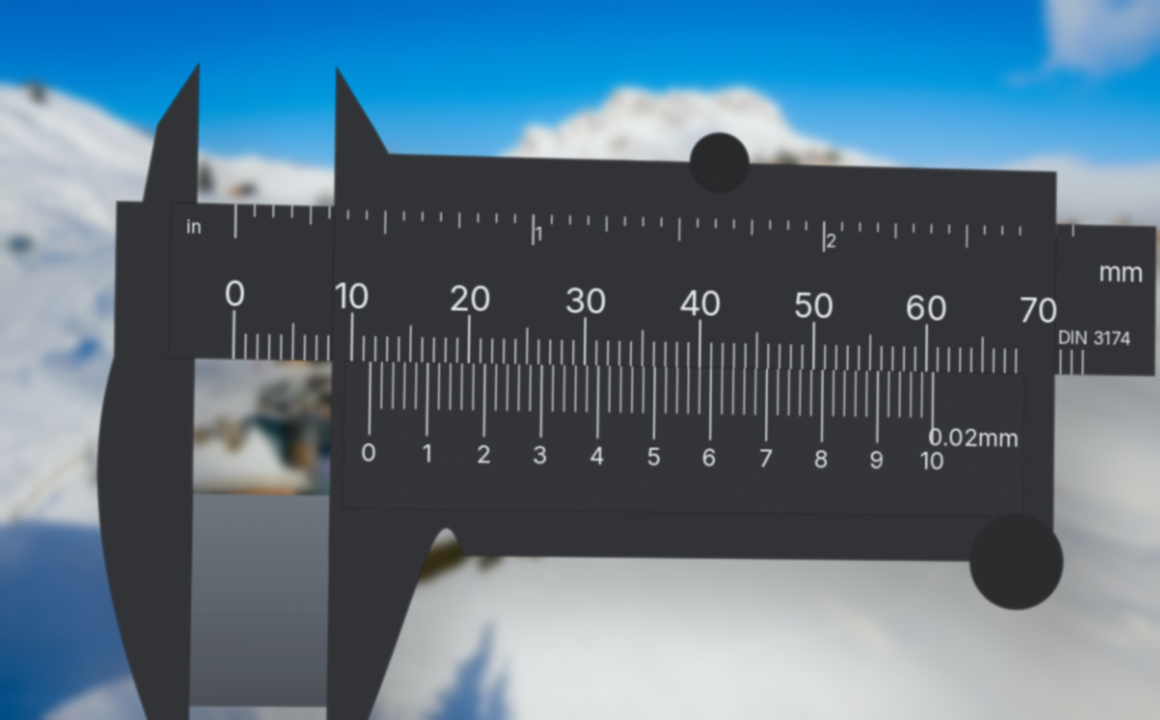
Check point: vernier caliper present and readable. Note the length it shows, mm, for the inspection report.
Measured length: 11.6 mm
